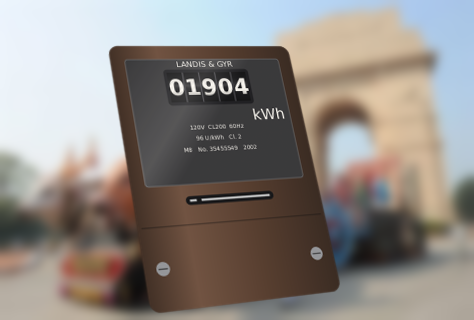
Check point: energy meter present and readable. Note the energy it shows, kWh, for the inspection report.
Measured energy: 1904 kWh
